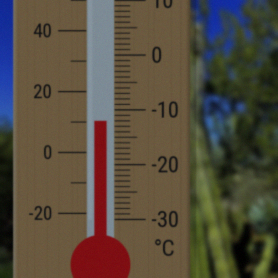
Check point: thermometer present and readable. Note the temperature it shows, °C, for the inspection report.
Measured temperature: -12 °C
